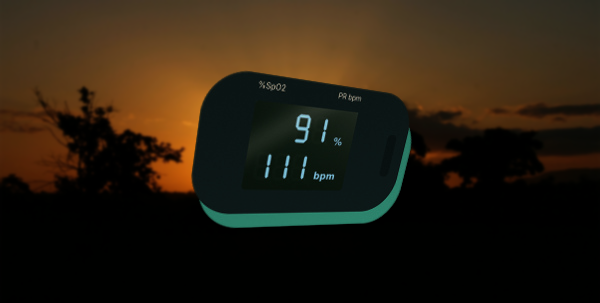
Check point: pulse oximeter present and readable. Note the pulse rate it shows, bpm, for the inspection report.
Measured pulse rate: 111 bpm
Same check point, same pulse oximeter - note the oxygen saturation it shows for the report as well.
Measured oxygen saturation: 91 %
